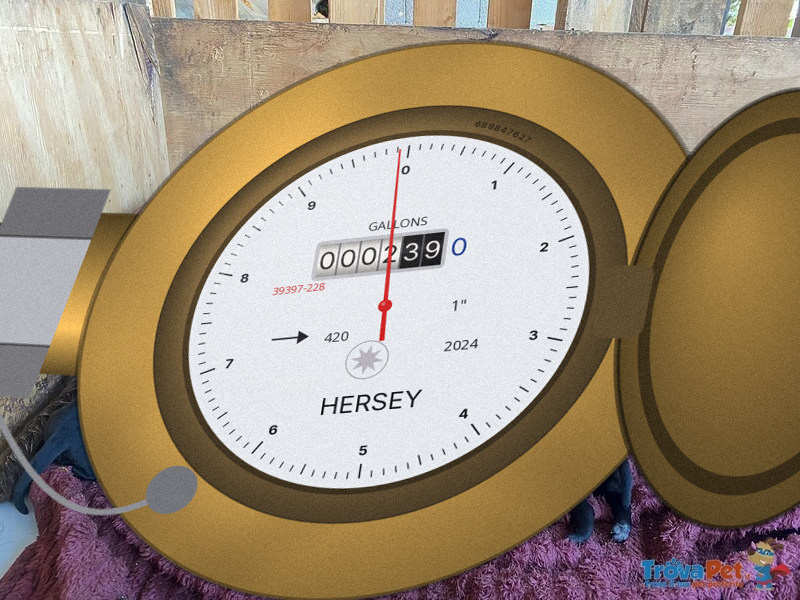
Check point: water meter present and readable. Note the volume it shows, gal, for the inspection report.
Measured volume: 2389.9 gal
